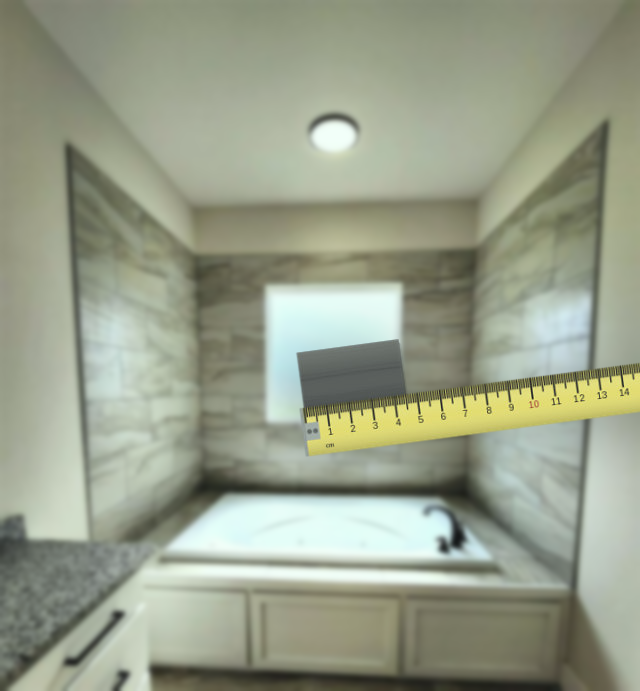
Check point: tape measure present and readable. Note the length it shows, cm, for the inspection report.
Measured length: 4.5 cm
